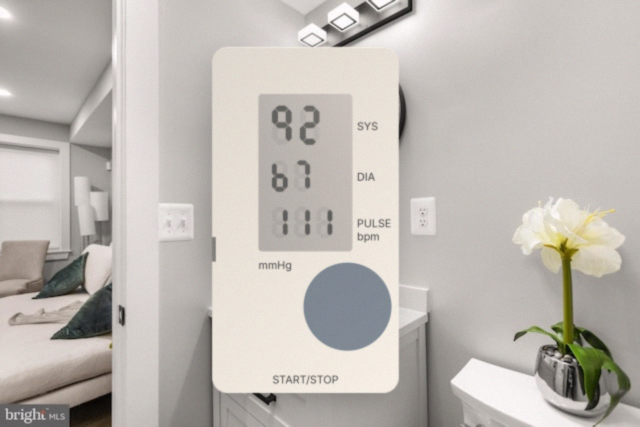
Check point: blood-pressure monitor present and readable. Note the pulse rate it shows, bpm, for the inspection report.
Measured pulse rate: 111 bpm
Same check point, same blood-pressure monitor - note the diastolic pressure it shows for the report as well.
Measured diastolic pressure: 67 mmHg
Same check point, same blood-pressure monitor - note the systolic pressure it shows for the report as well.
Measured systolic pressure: 92 mmHg
